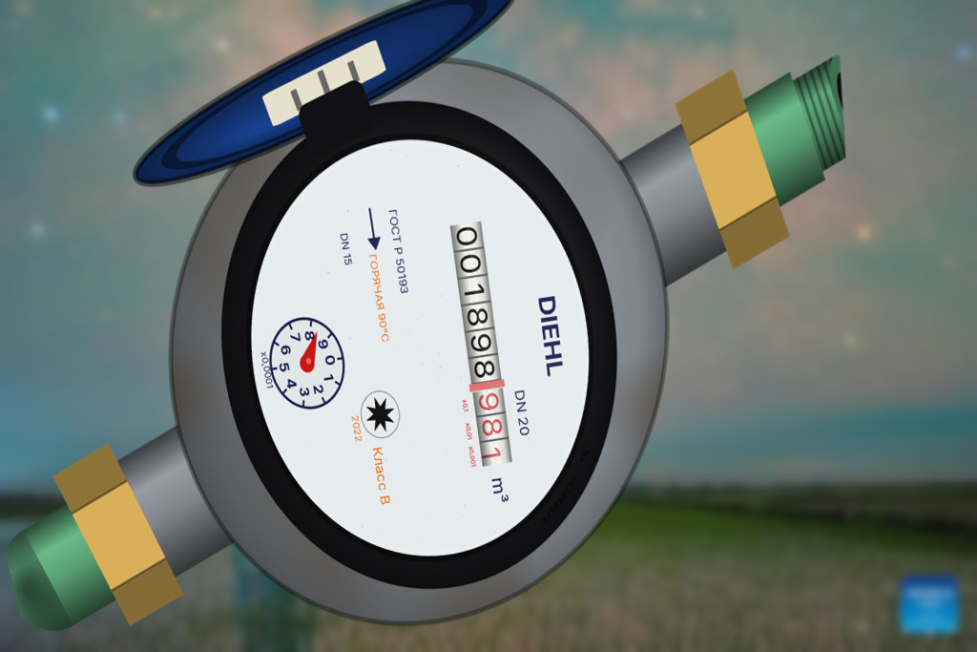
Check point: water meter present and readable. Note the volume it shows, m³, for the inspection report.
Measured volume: 1898.9808 m³
